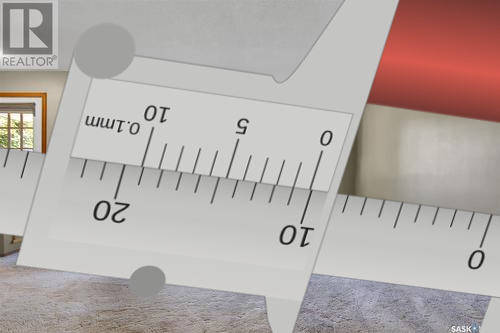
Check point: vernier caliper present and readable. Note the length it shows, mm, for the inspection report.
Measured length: 10.1 mm
